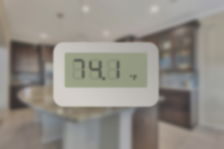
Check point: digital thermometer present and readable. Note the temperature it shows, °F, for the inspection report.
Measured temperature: 74.1 °F
